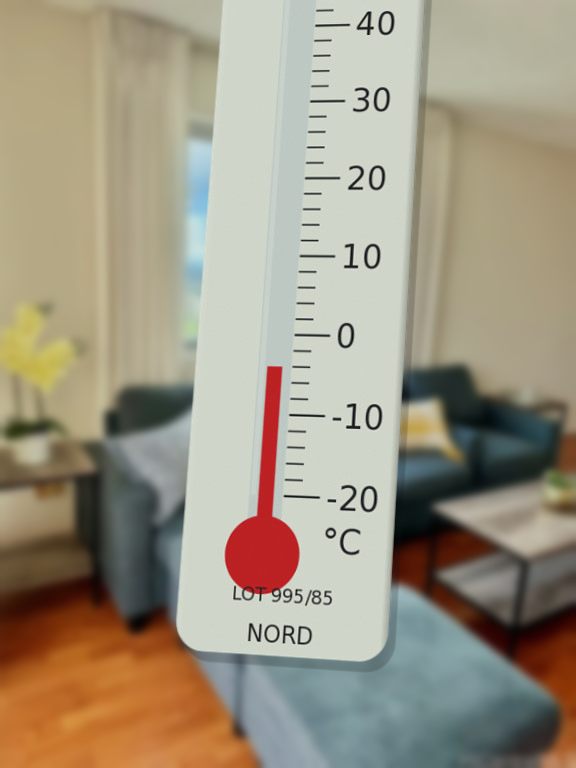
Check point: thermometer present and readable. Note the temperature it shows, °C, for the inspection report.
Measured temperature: -4 °C
